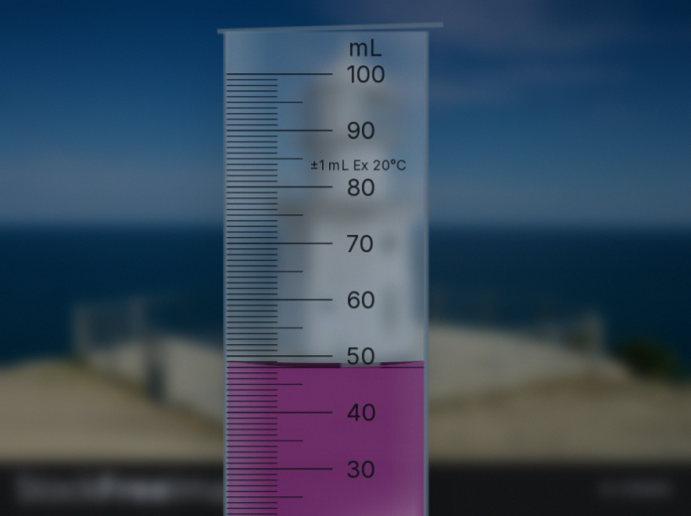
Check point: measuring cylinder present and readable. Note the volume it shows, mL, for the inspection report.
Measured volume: 48 mL
